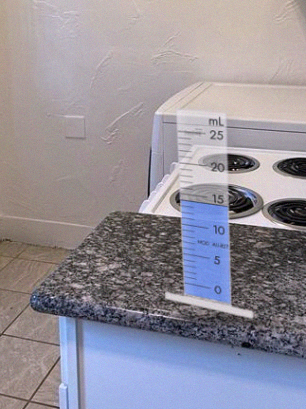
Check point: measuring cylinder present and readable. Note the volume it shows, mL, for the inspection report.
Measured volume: 14 mL
